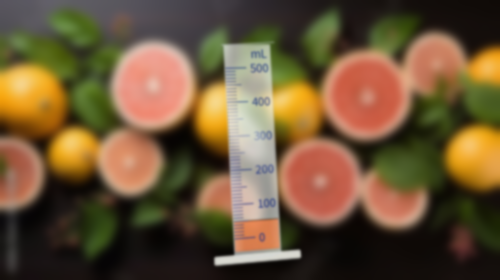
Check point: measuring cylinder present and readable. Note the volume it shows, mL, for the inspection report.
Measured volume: 50 mL
